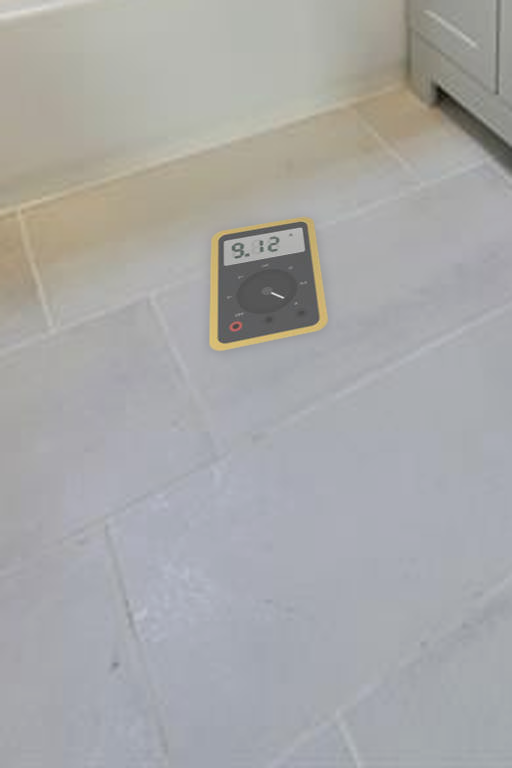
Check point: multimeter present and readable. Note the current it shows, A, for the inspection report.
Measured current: 9.12 A
